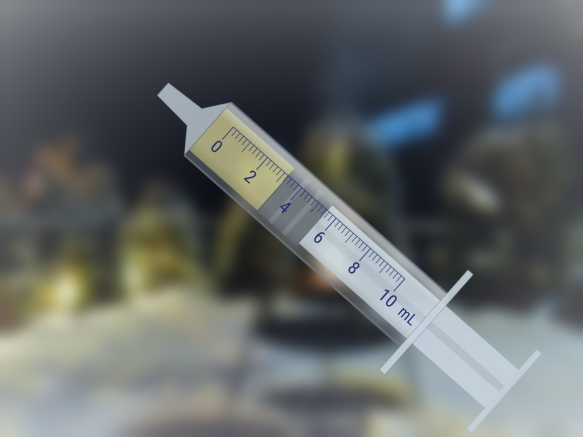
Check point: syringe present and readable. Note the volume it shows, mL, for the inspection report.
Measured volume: 3.2 mL
